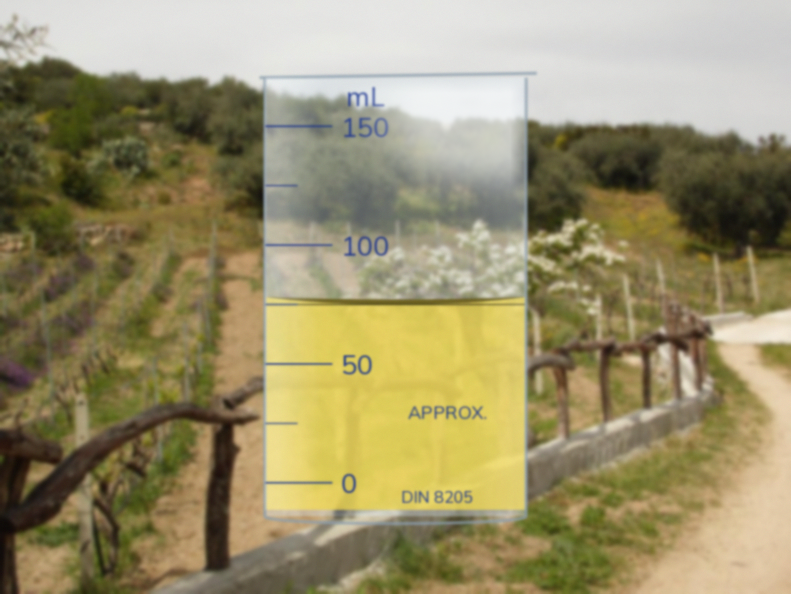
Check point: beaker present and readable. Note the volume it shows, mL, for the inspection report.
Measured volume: 75 mL
